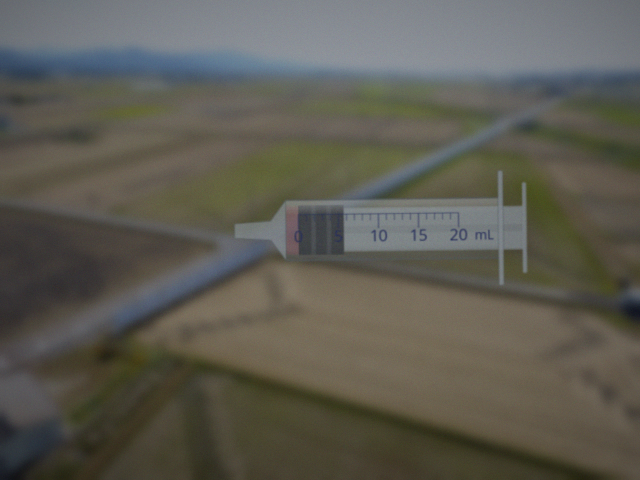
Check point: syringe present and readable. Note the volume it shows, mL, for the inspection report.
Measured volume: 0 mL
